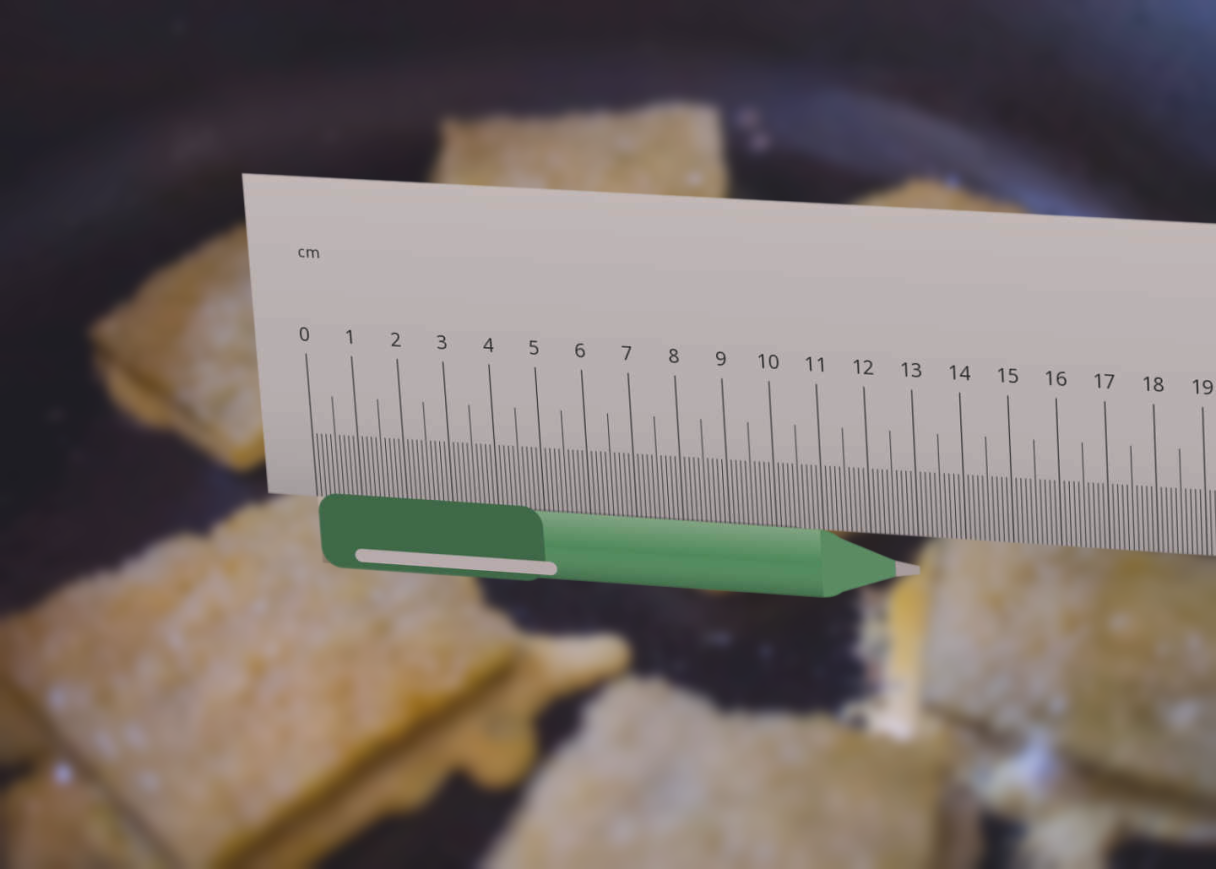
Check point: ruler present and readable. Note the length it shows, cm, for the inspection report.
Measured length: 13 cm
